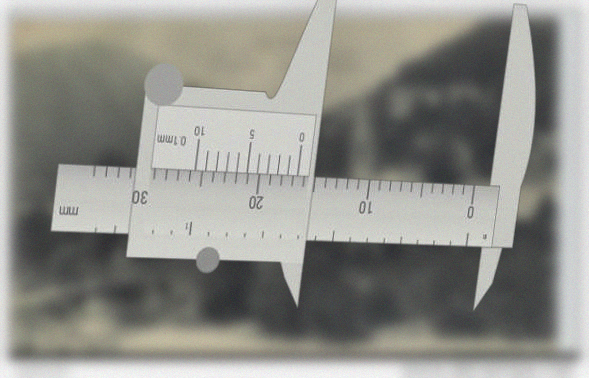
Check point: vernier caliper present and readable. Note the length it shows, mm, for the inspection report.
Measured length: 16.6 mm
